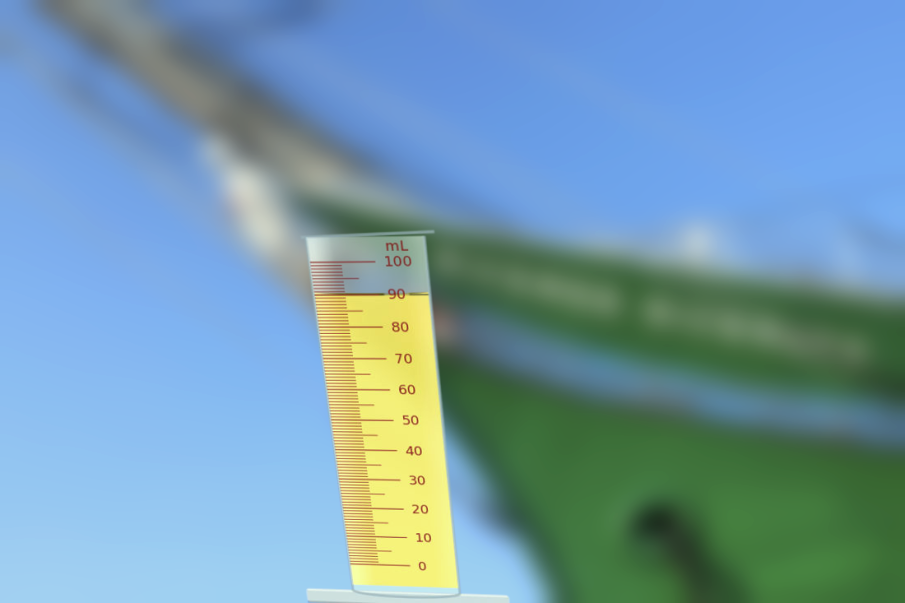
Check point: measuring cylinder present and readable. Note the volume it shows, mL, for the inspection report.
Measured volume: 90 mL
